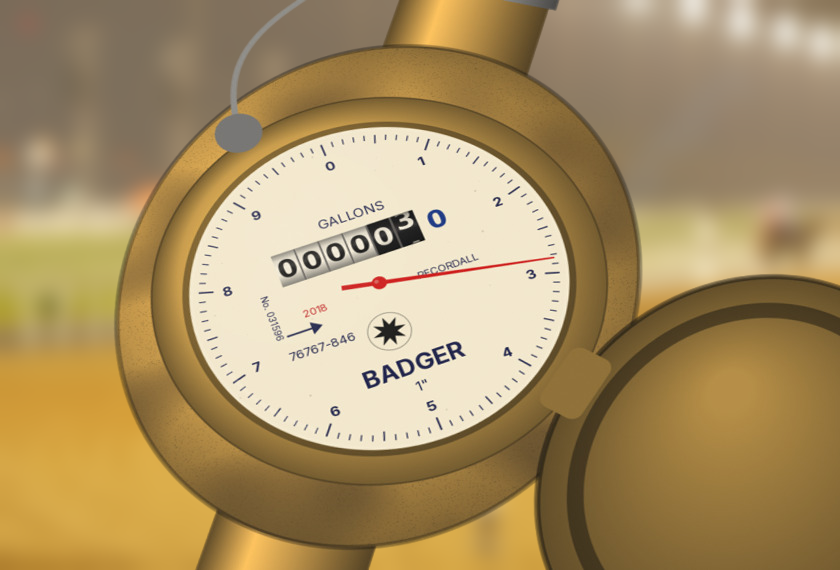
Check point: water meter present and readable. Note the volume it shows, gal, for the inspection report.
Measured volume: 32.8 gal
